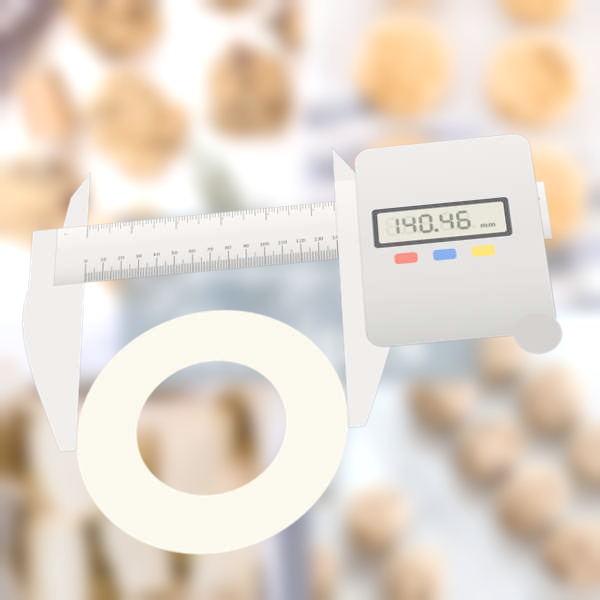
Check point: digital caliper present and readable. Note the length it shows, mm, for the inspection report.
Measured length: 140.46 mm
